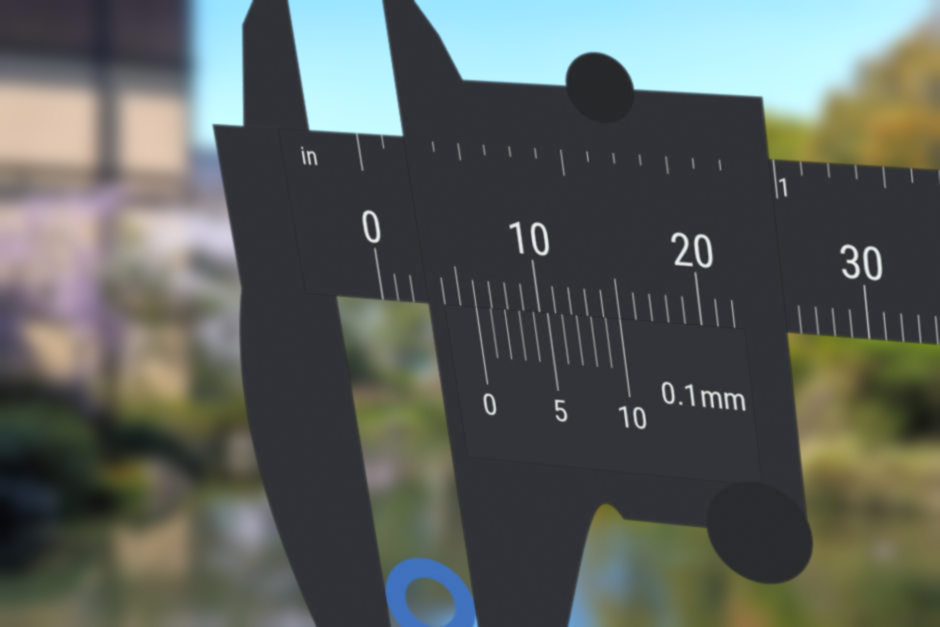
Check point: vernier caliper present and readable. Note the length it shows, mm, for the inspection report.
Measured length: 6.0 mm
